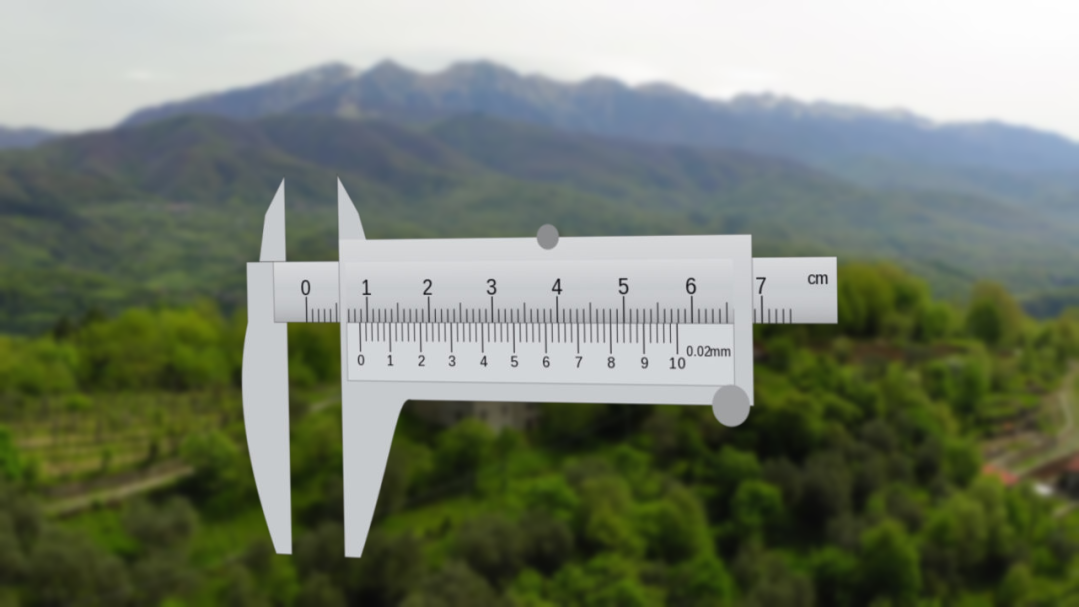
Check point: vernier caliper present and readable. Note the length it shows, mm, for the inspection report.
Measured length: 8.8 mm
